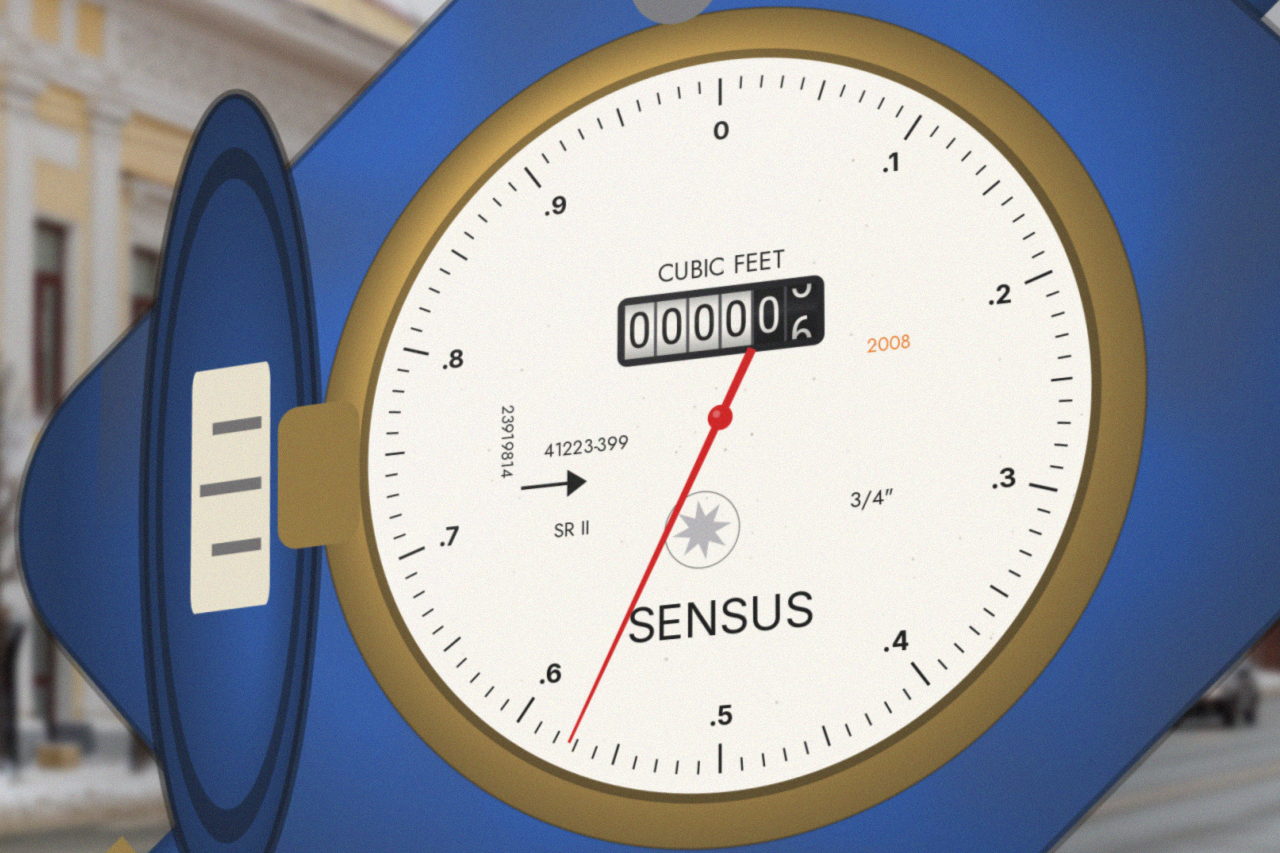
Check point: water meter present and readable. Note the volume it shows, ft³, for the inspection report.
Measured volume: 5.57 ft³
